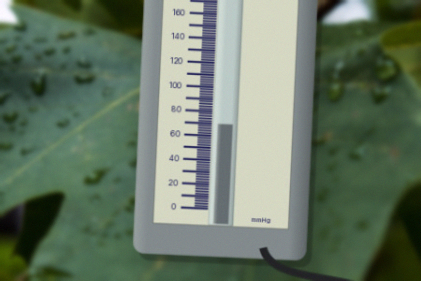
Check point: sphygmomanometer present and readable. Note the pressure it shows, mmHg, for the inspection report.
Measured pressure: 70 mmHg
